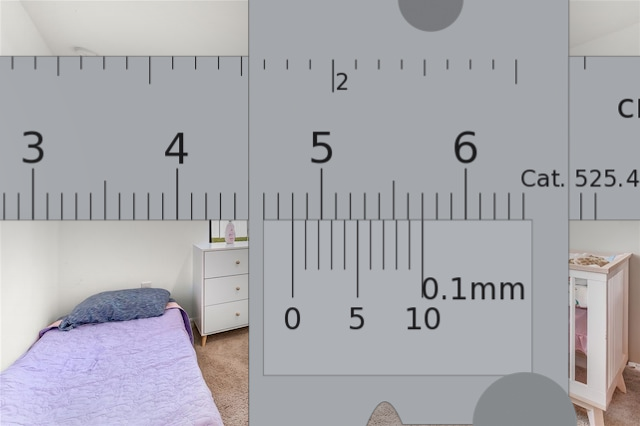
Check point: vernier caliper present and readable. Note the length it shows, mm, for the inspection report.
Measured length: 48.0 mm
